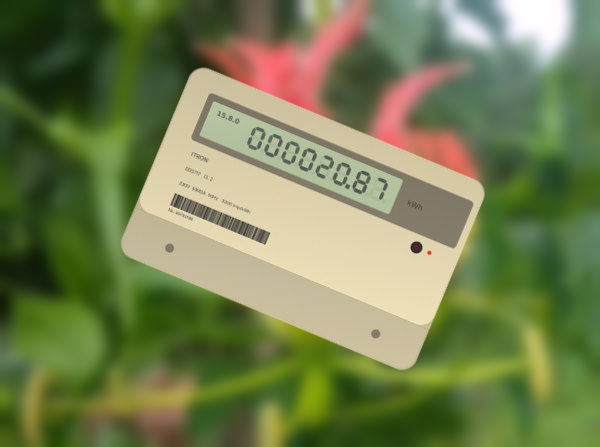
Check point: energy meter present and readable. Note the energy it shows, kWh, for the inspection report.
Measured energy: 20.87 kWh
